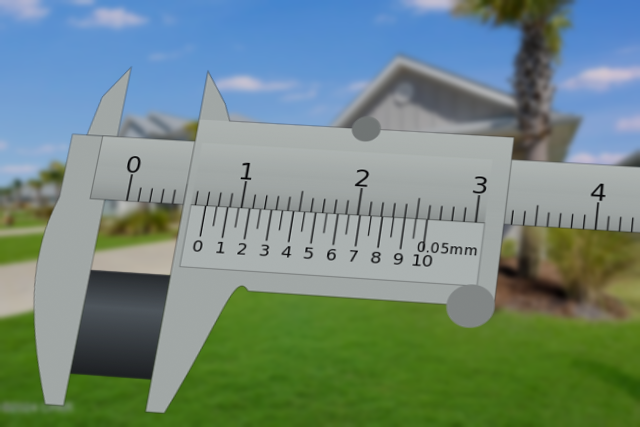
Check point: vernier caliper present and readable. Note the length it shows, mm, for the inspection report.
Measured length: 6.9 mm
